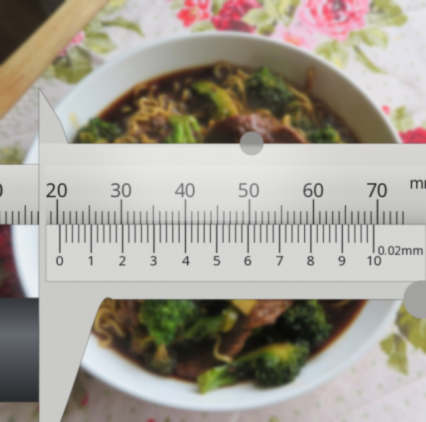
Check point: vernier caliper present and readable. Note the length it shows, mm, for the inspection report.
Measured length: 20.4 mm
